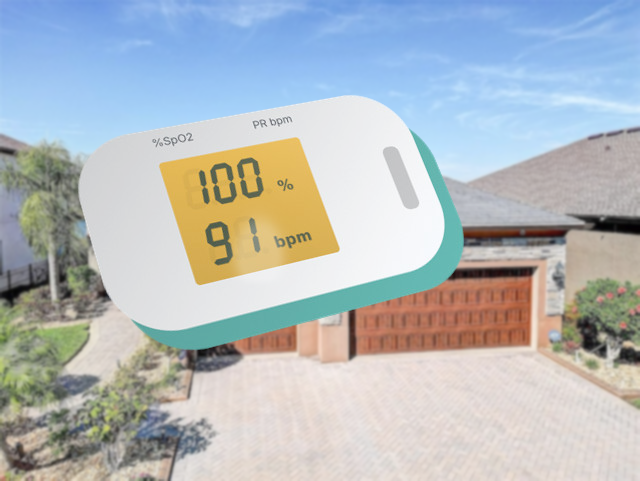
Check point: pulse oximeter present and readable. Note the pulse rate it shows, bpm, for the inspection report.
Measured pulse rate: 91 bpm
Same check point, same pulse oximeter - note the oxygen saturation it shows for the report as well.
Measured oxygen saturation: 100 %
